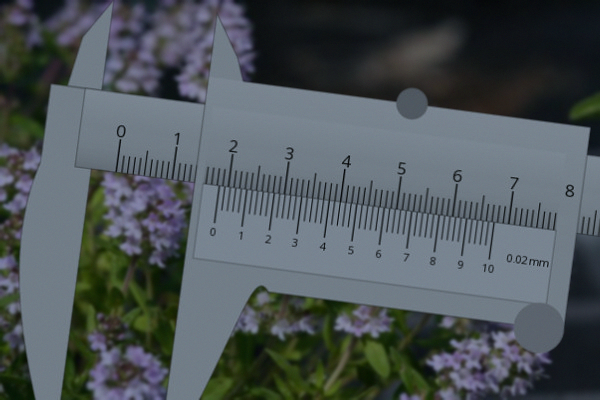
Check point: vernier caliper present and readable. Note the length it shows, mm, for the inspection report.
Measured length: 18.4 mm
